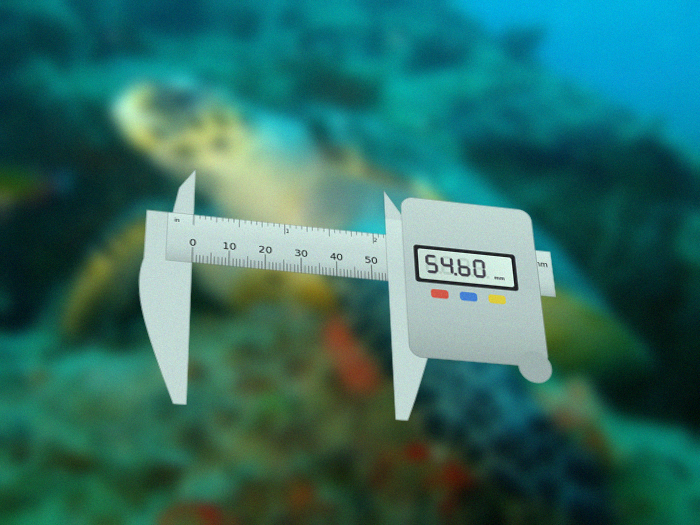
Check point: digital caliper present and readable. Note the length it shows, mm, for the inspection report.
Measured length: 54.60 mm
